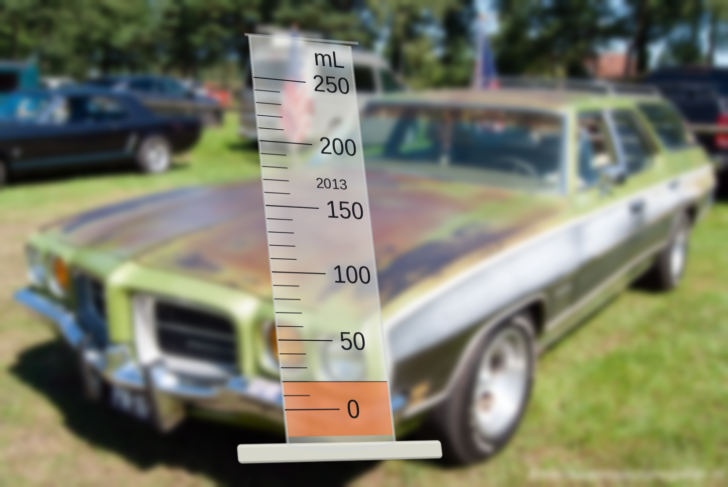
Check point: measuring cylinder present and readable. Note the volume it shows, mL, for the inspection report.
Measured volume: 20 mL
